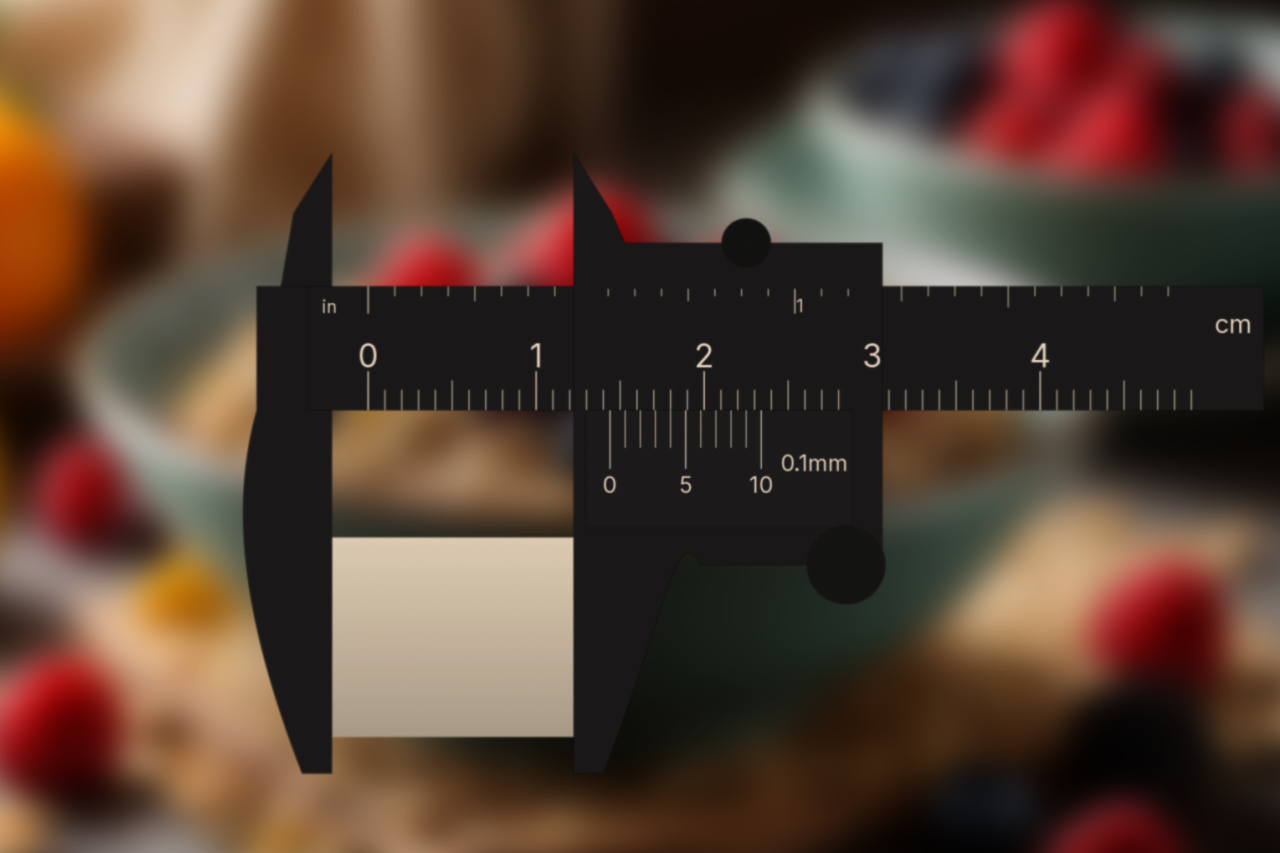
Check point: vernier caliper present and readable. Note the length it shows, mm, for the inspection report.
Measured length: 14.4 mm
